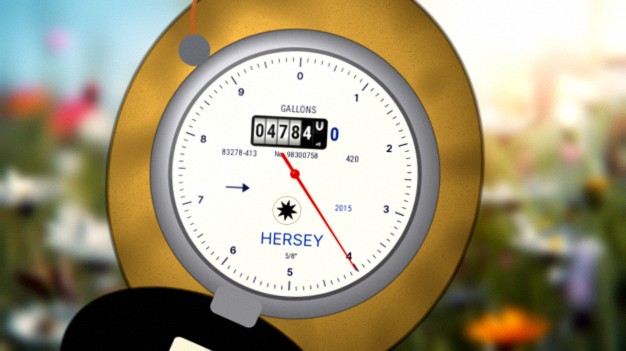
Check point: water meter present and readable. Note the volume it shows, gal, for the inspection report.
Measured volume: 478404.0 gal
